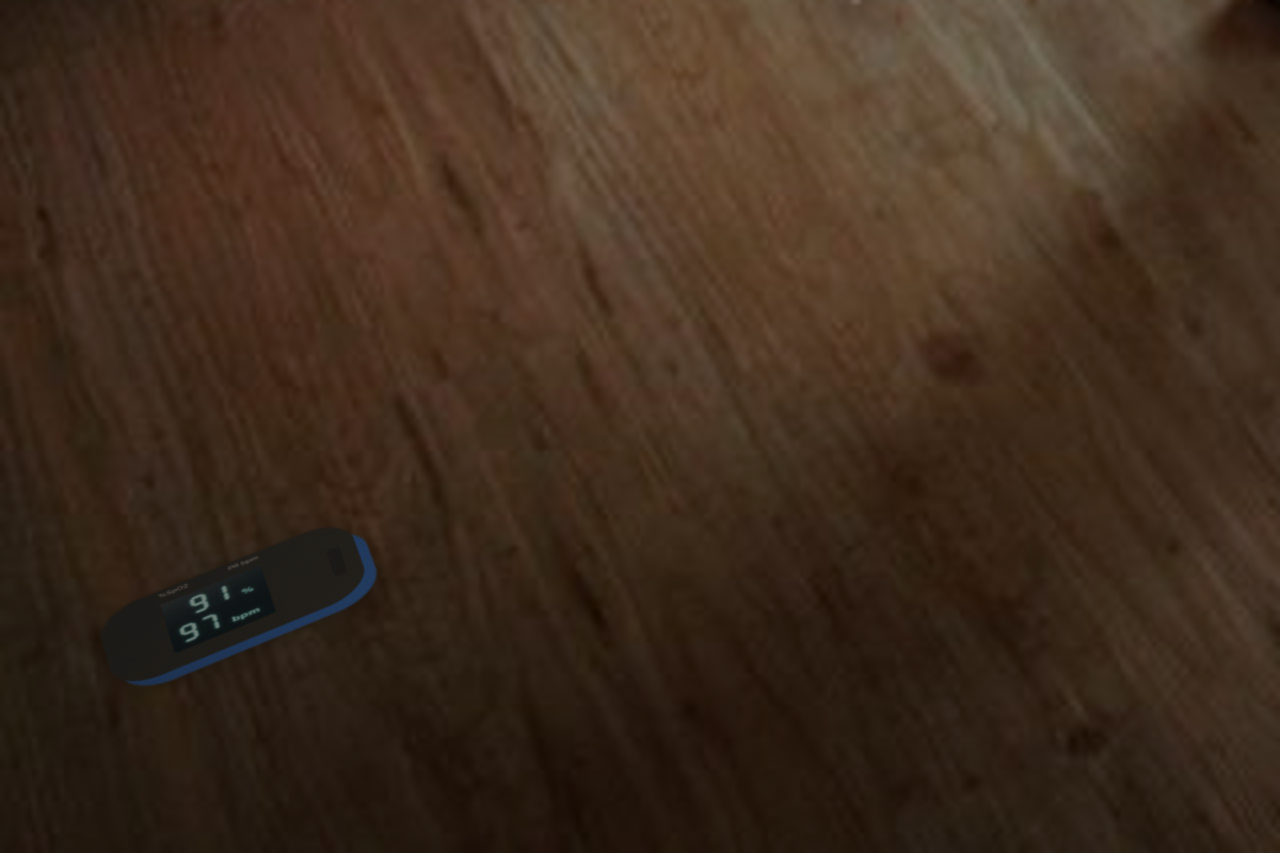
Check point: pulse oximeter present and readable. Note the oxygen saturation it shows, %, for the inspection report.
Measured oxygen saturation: 91 %
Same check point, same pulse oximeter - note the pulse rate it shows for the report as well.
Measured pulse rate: 97 bpm
